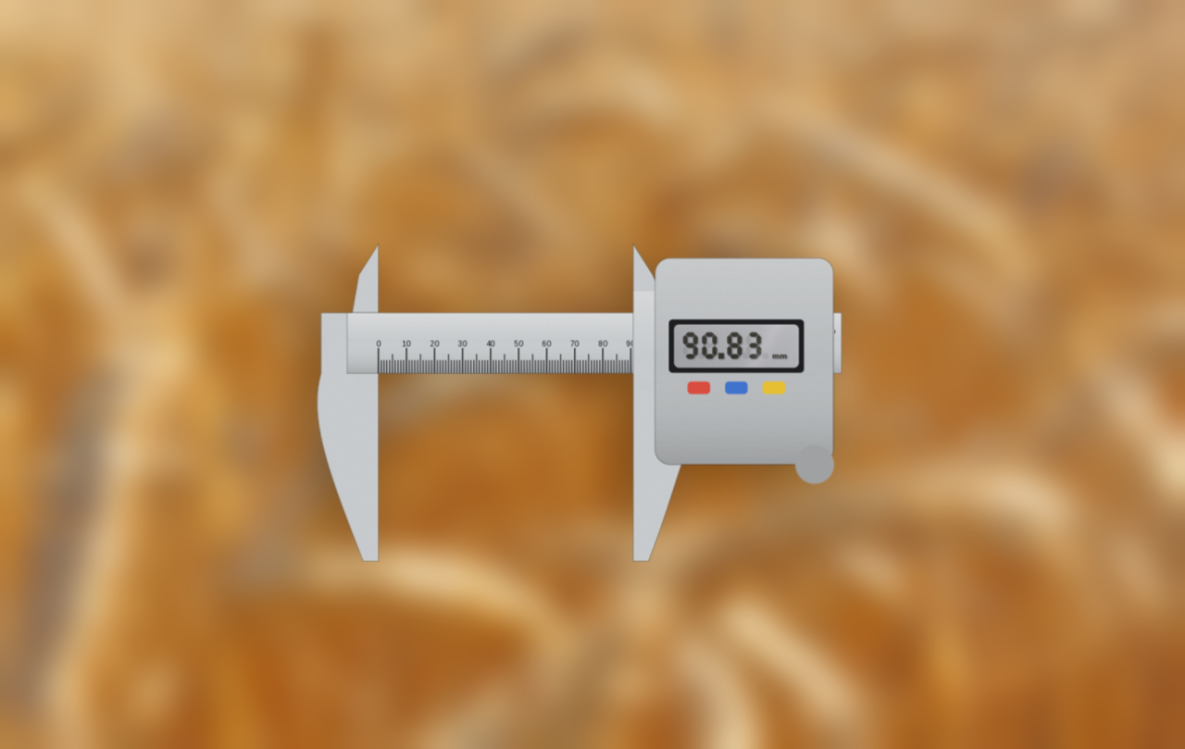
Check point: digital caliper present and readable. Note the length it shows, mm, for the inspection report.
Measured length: 90.83 mm
